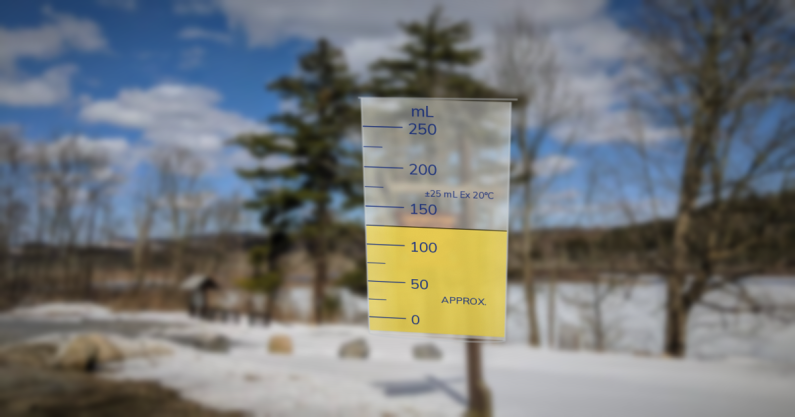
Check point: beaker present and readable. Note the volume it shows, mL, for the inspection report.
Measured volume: 125 mL
